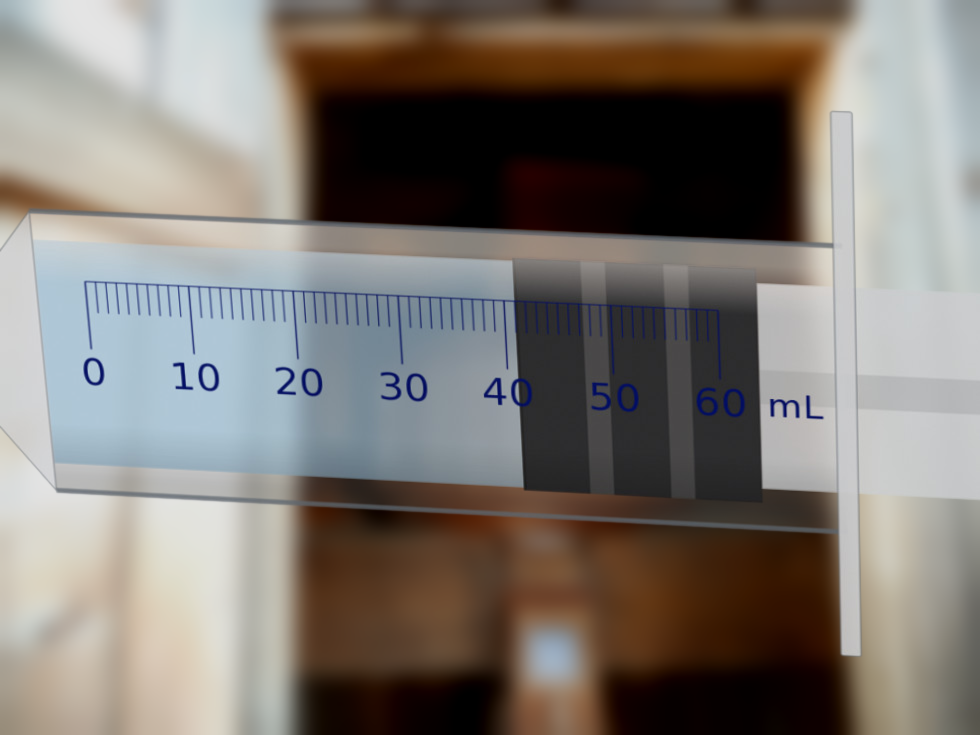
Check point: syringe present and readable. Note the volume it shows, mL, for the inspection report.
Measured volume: 41 mL
